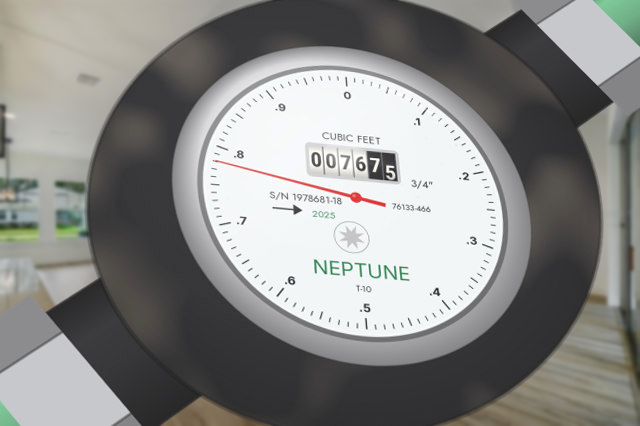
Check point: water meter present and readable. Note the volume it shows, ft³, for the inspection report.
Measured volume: 7674.78 ft³
